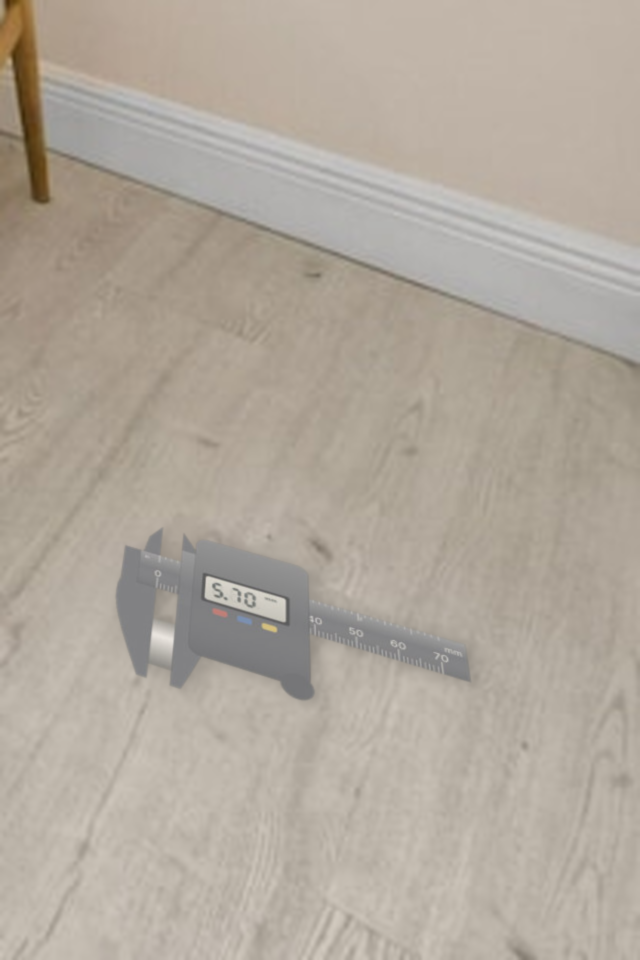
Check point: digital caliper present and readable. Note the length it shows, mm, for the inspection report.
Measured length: 5.70 mm
